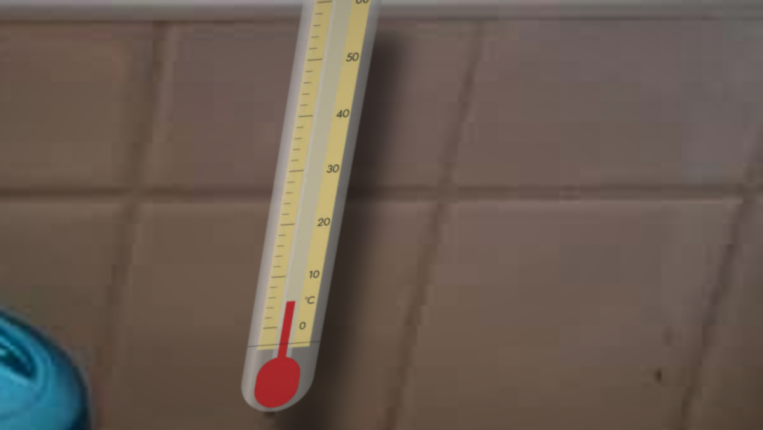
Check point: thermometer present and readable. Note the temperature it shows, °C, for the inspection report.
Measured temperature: 5 °C
